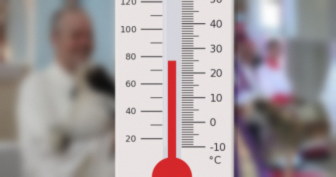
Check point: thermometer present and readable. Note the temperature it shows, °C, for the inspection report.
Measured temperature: 25 °C
